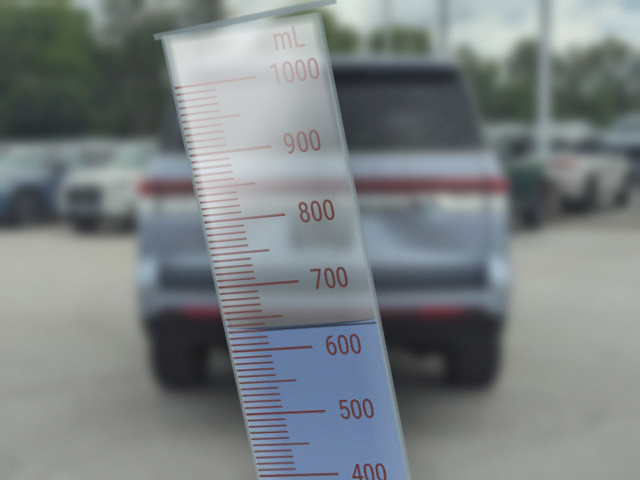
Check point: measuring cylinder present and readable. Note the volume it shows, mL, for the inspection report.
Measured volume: 630 mL
